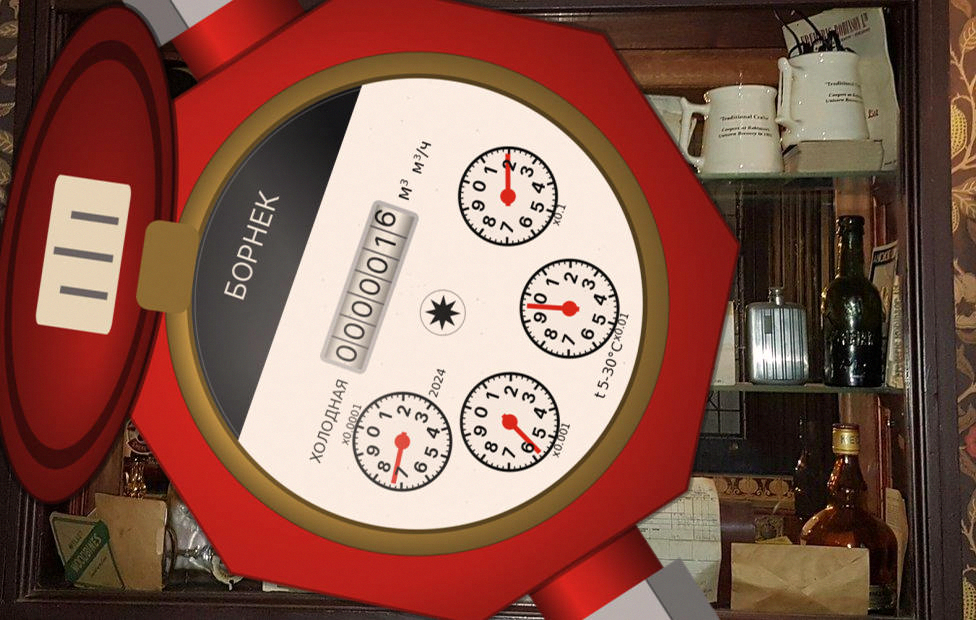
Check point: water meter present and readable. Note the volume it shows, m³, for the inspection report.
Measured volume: 16.1957 m³
